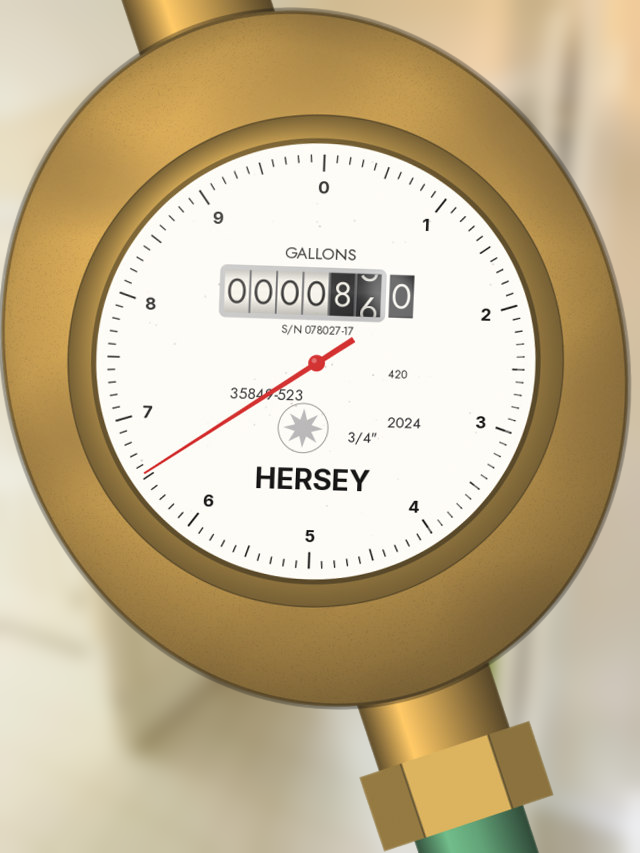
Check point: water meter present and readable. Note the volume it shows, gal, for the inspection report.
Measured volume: 856.5 gal
